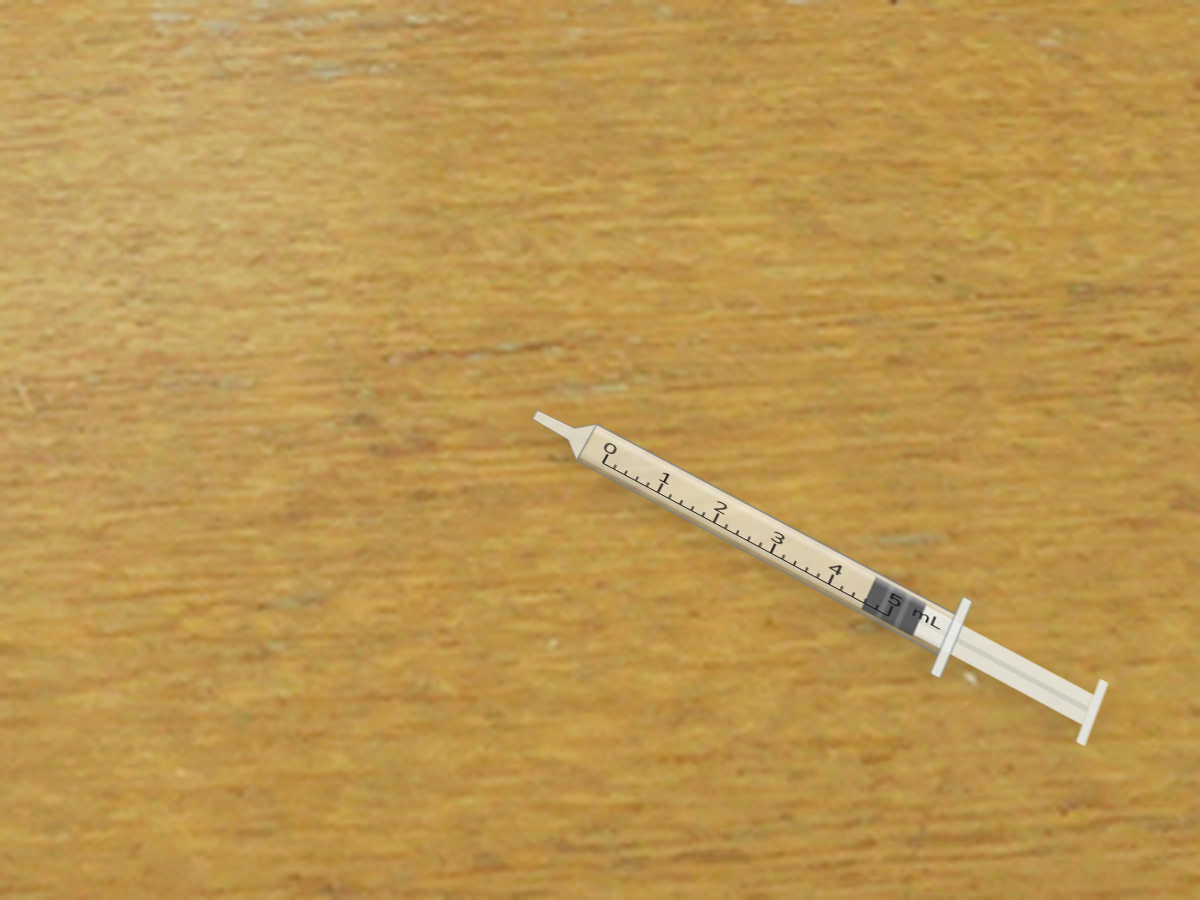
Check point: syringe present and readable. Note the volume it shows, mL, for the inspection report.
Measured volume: 4.6 mL
